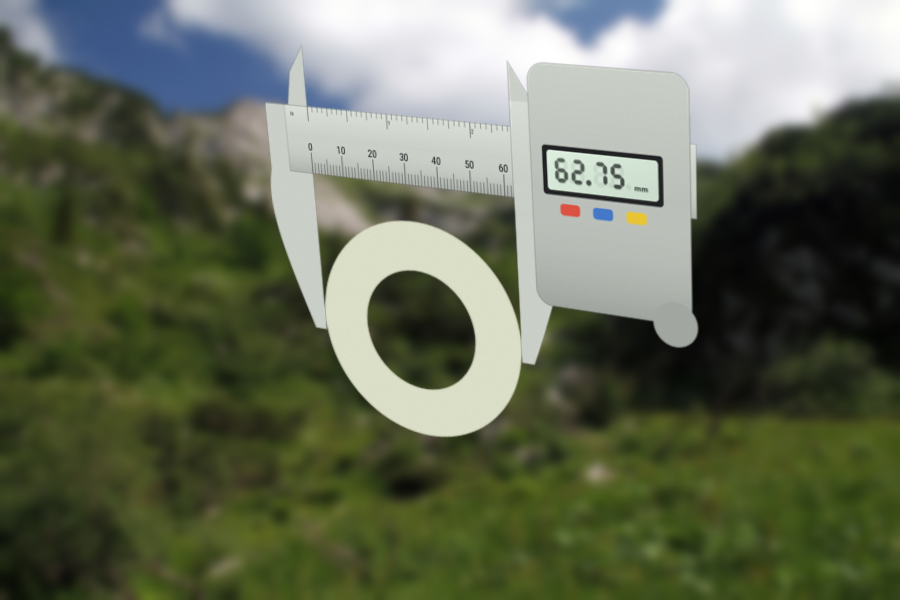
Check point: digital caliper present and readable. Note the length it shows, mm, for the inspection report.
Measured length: 62.75 mm
